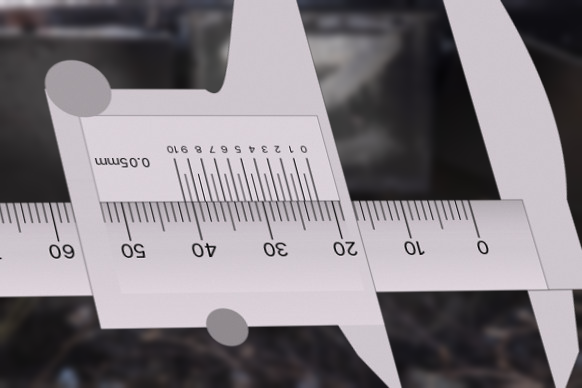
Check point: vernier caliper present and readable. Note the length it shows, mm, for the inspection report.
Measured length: 22.0 mm
